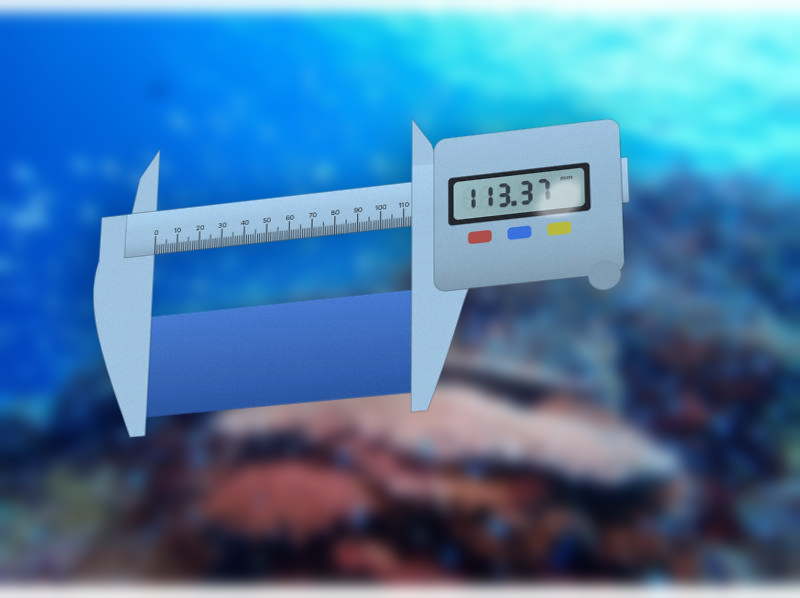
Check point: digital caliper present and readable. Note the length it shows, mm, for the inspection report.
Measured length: 113.37 mm
